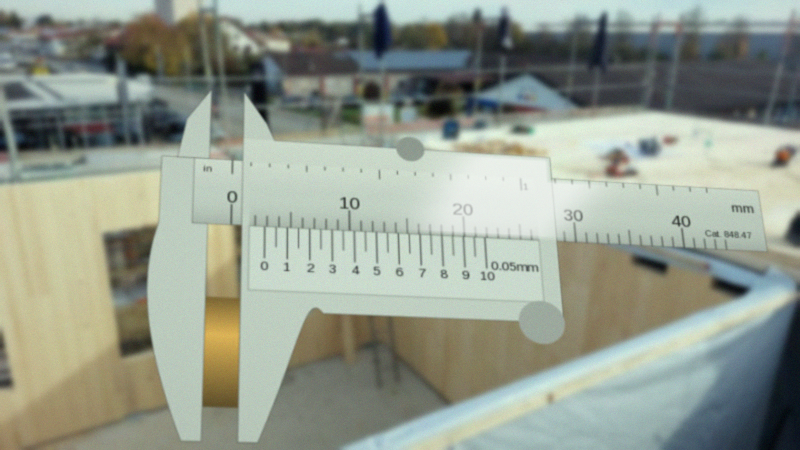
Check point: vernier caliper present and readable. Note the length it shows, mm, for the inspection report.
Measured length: 2.8 mm
